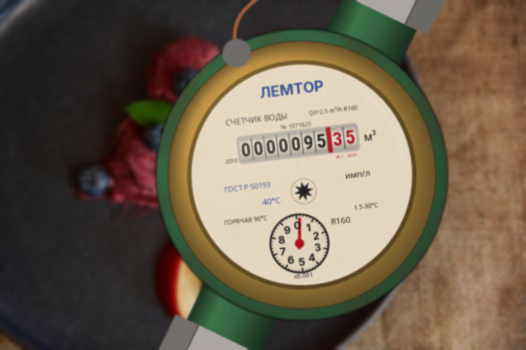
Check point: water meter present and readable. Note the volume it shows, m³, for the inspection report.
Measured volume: 95.350 m³
